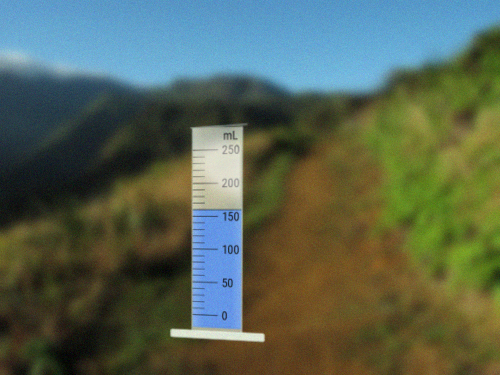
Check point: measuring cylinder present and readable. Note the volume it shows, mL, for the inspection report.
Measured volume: 160 mL
